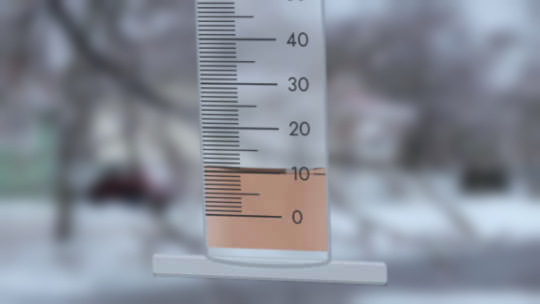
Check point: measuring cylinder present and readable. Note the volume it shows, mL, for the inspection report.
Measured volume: 10 mL
